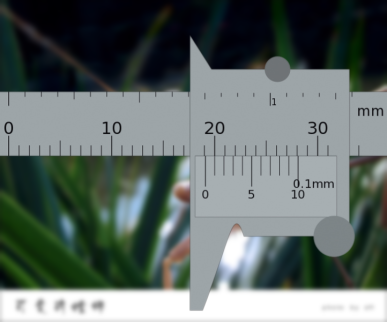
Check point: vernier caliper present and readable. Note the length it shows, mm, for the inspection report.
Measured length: 19.1 mm
